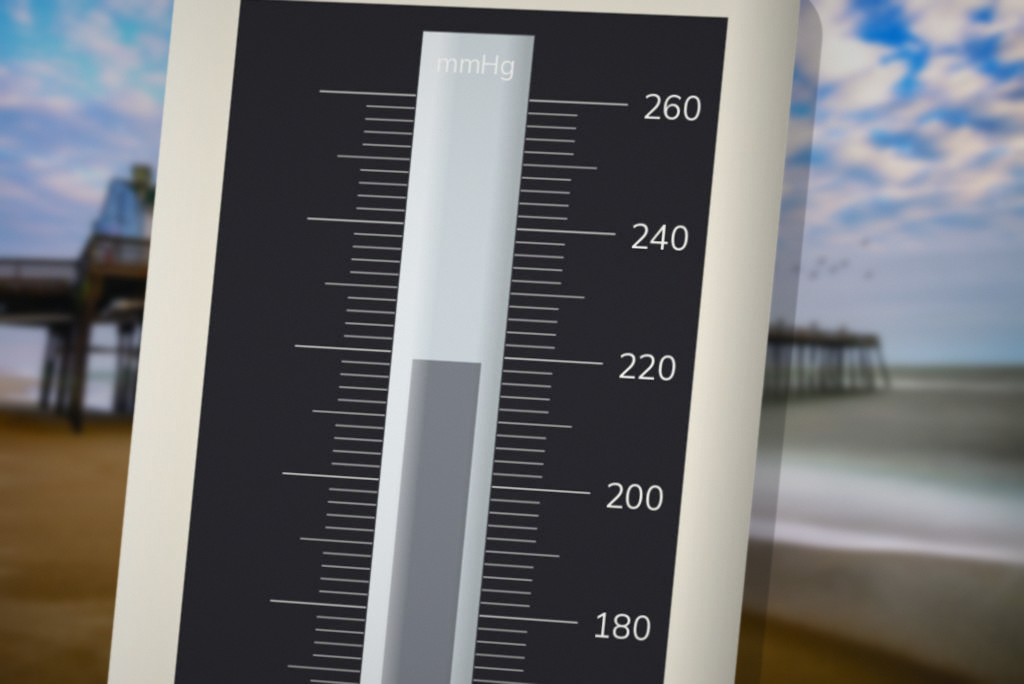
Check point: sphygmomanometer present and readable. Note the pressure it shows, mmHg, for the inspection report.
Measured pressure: 219 mmHg
